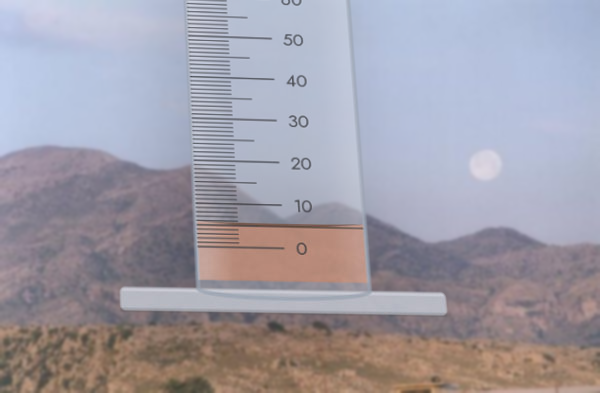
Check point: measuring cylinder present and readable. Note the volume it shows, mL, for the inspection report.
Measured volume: 5 mL
